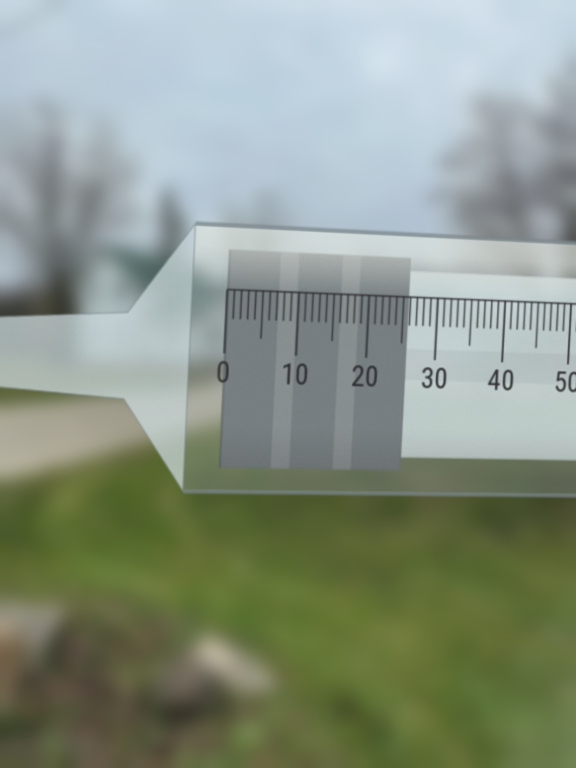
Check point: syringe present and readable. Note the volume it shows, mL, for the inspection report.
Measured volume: 0 mL
